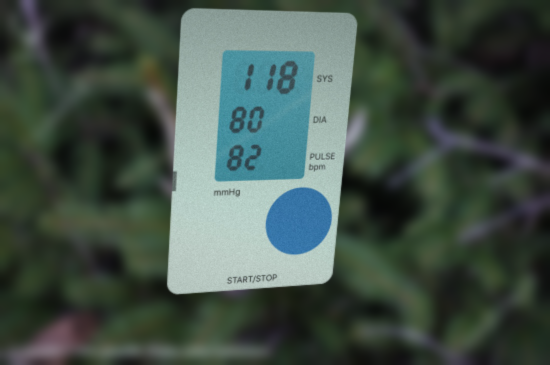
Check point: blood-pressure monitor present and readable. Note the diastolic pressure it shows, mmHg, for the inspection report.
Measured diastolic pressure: 80 mmHg
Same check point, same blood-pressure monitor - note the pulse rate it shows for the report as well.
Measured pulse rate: 82 bpm
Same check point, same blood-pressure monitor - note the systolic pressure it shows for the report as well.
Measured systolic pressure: 118 mmHg
